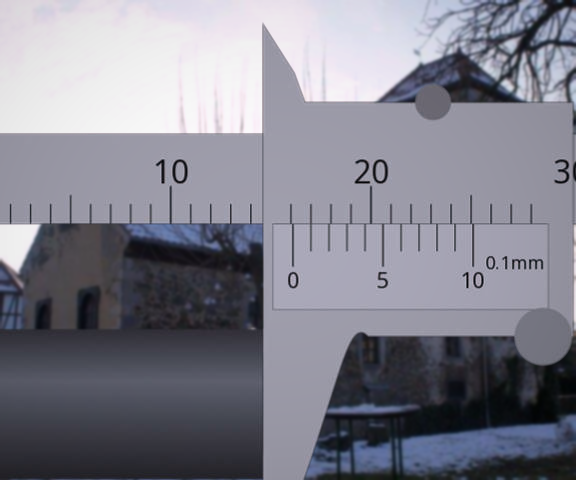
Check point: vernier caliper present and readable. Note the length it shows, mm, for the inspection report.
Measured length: 16.1 mm
